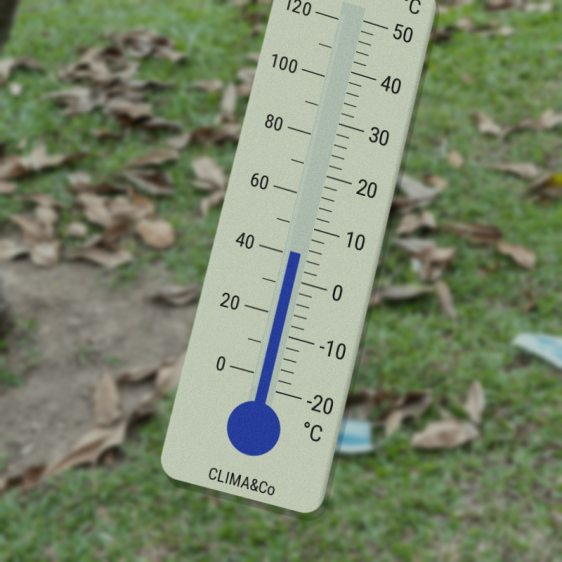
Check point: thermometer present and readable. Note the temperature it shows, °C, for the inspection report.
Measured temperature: 5 °C
